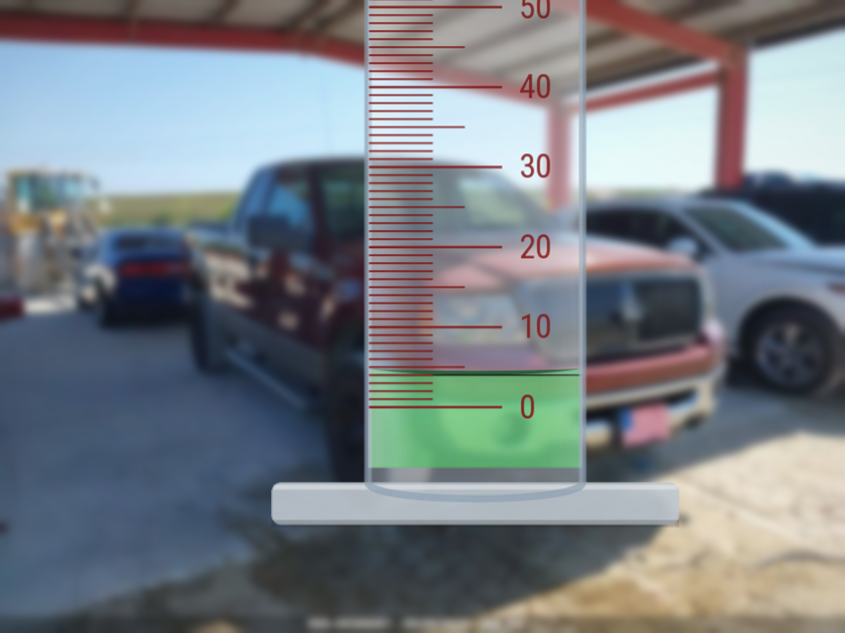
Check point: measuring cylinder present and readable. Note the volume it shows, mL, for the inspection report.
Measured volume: 4 mL
